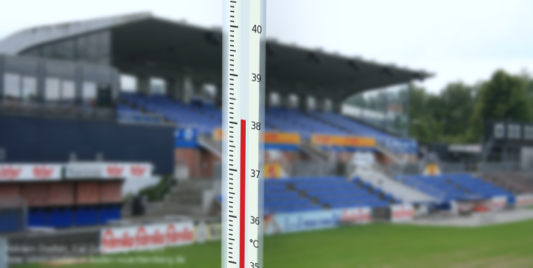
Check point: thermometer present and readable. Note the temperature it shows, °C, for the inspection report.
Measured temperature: 38.1 °C
